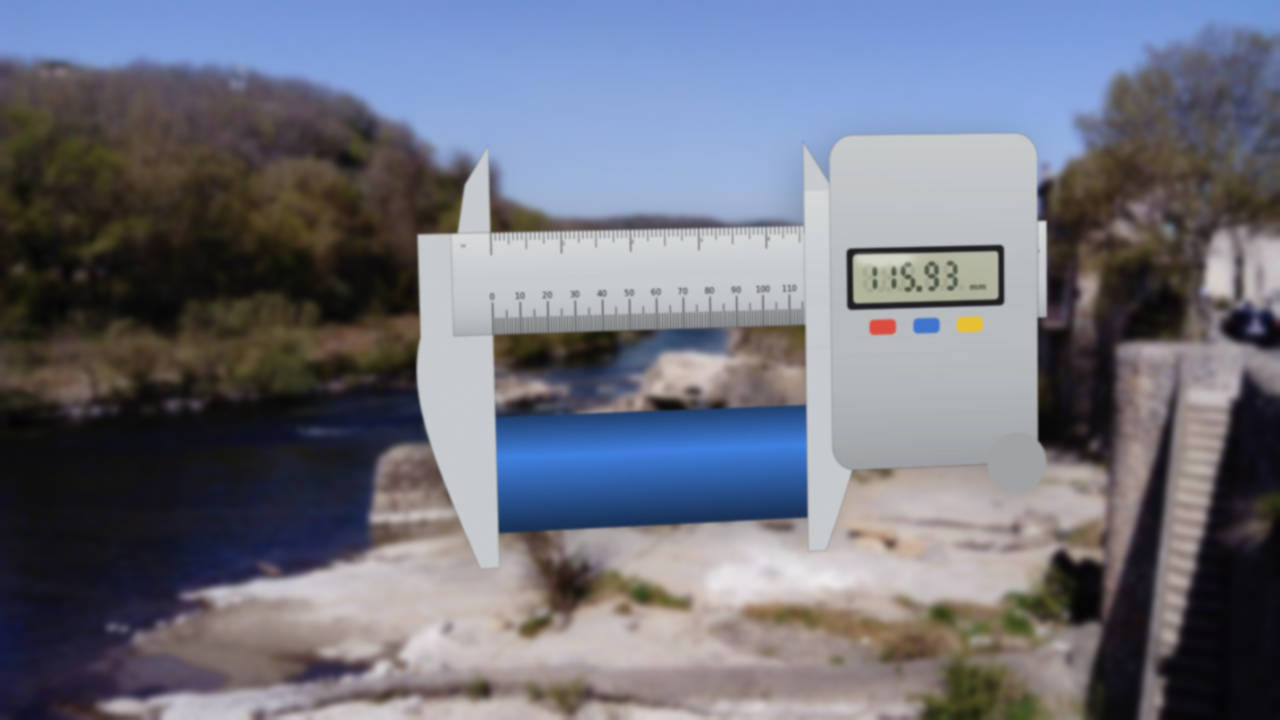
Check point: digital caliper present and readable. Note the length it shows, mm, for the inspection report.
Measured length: 115.93 mm
